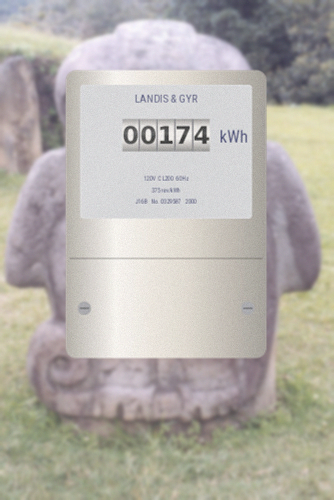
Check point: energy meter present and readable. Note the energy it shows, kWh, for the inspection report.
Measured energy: 174 kWh
